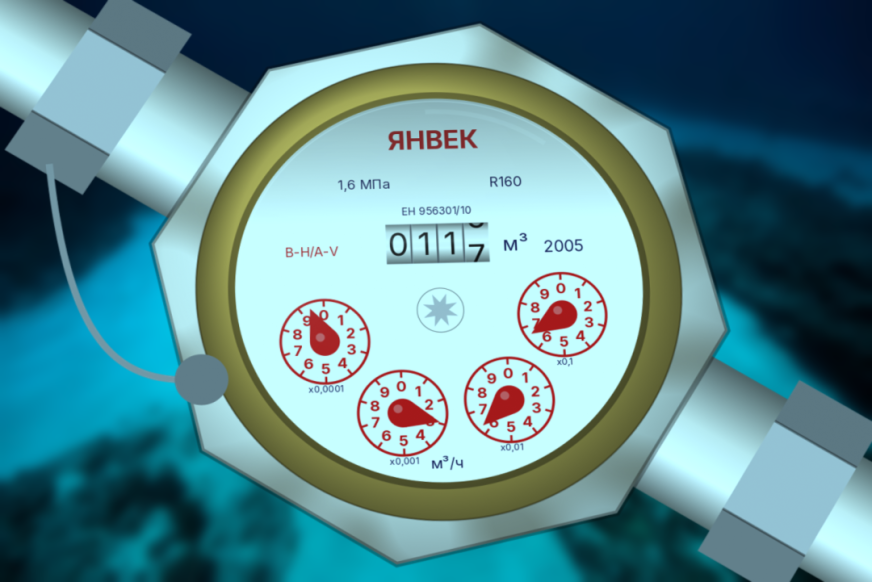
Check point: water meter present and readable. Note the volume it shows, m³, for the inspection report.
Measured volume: 116.6629 m³
